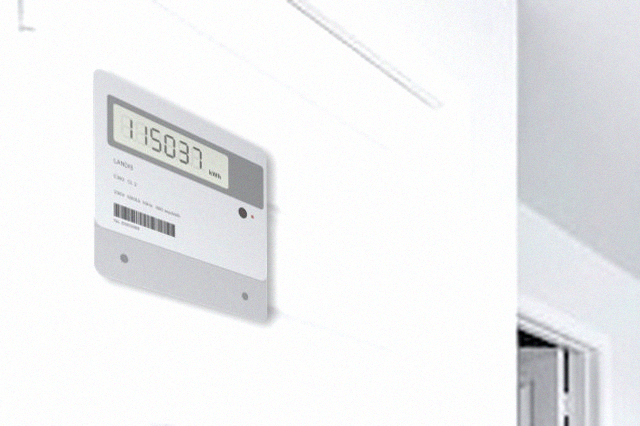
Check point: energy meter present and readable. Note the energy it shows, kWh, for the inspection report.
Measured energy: 115037 kWh
